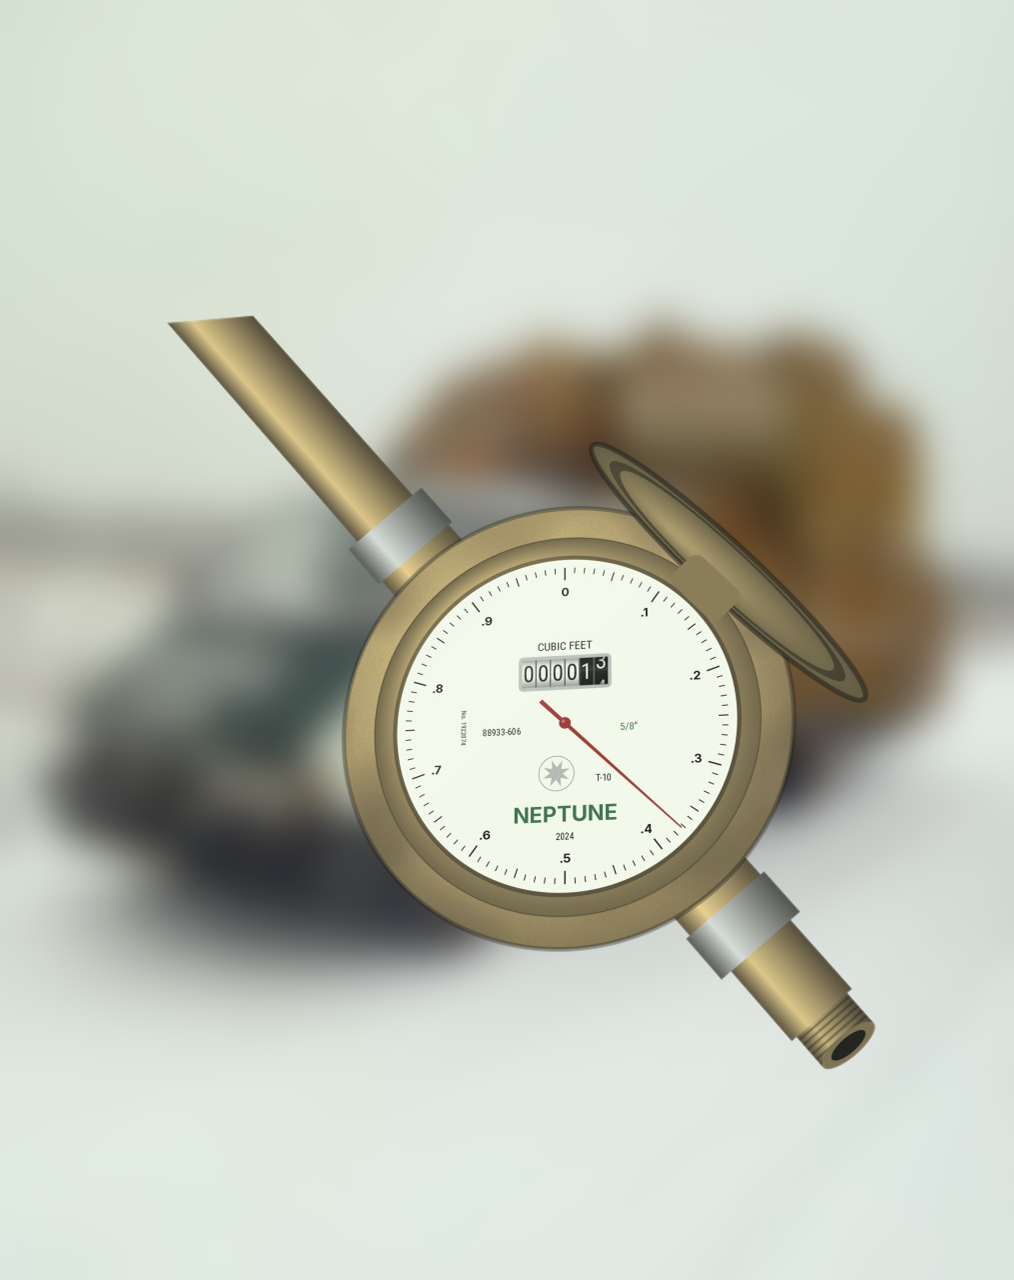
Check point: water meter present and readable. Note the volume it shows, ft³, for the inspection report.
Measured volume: 13.37 ft³
